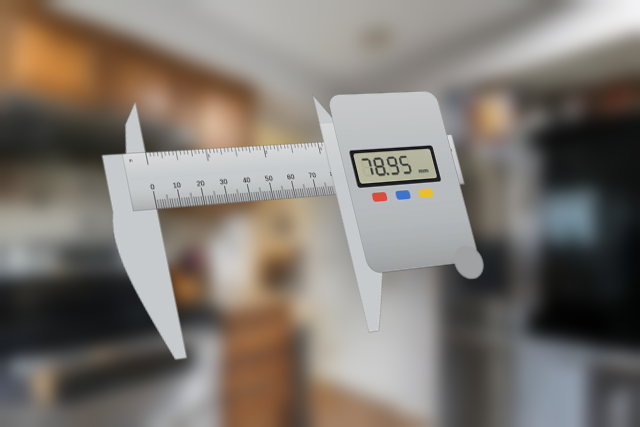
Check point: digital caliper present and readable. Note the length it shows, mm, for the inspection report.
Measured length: 78.95 mm
